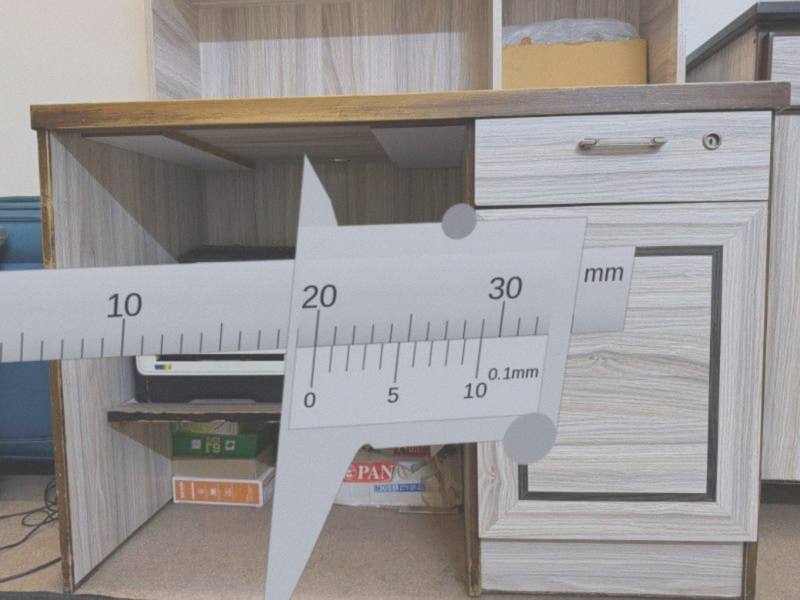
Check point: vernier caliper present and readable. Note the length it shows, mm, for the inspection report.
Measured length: 20.0 mm
